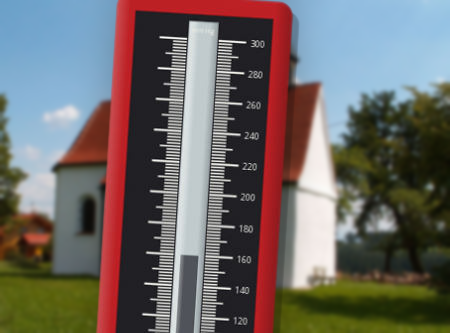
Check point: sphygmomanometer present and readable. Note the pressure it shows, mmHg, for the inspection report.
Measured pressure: 160 mmHg
